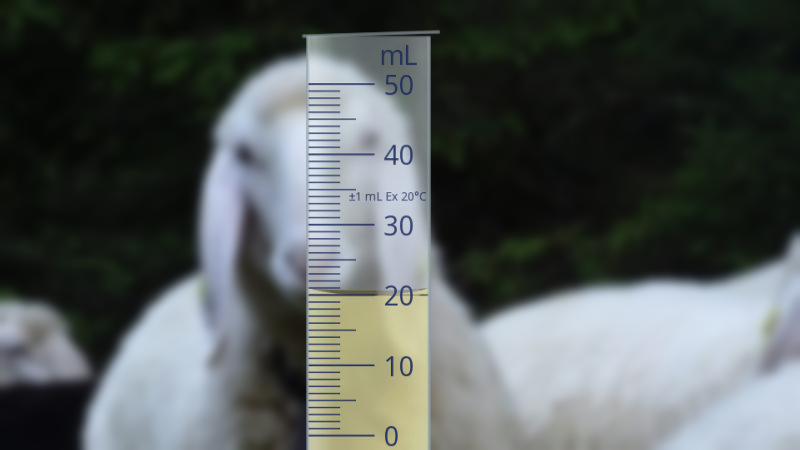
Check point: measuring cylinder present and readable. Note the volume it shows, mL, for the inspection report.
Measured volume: 20 mL
